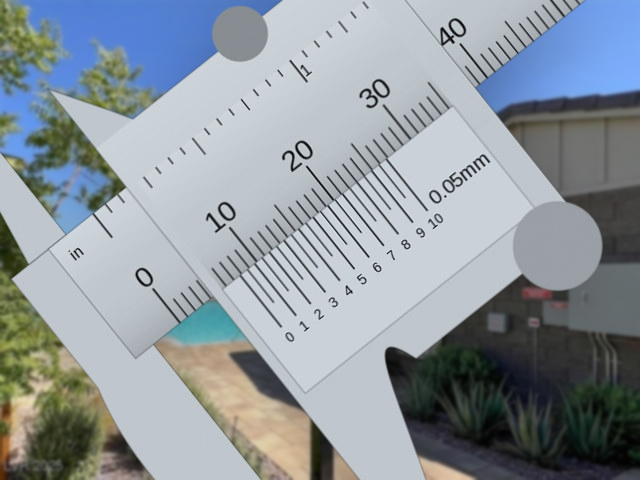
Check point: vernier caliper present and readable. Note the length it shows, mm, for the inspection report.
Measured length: 7.8 mm
